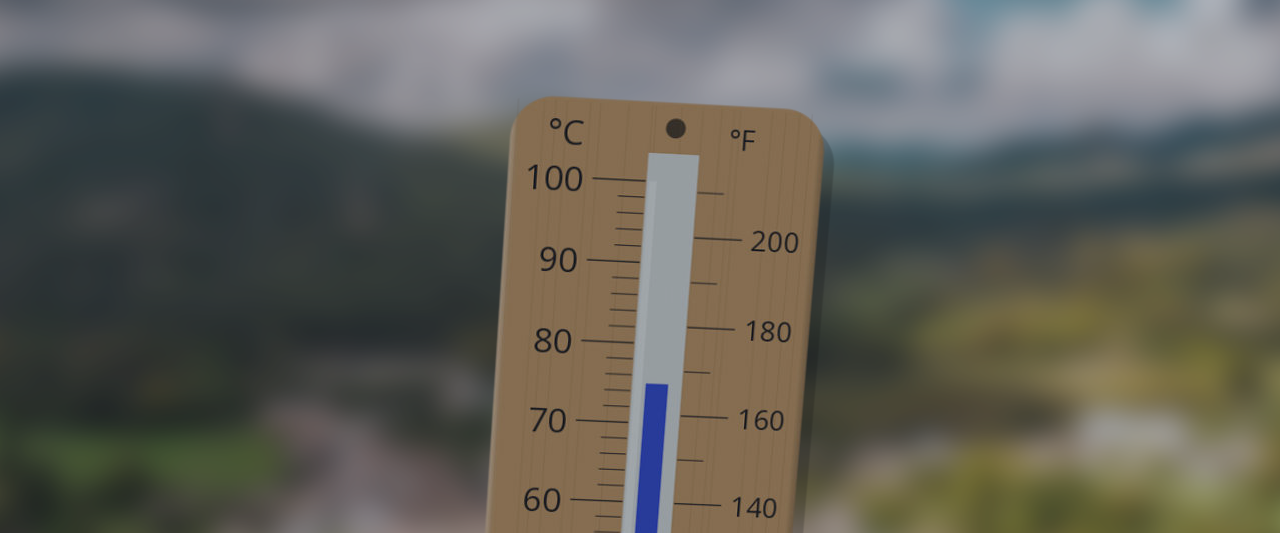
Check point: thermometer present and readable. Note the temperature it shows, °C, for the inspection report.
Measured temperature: 75 °C
